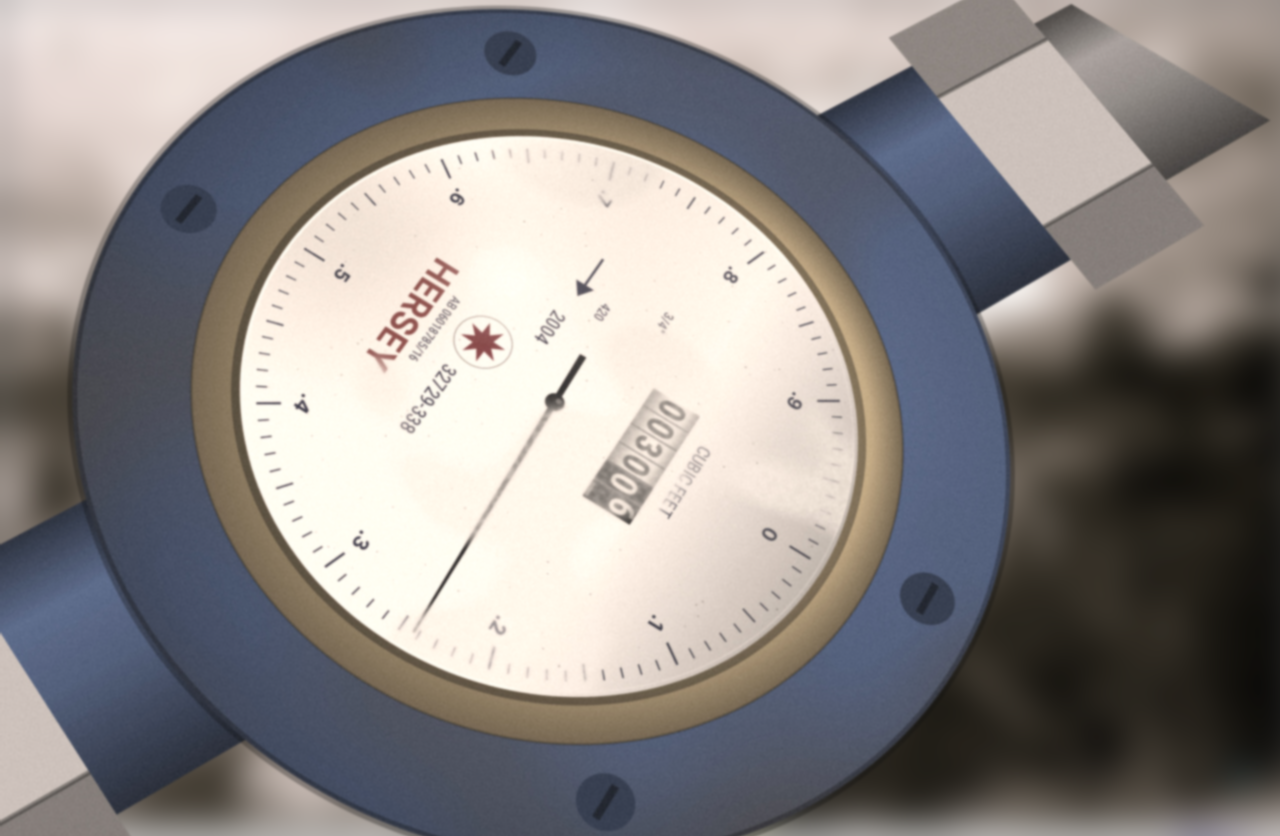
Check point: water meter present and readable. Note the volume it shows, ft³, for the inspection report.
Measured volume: 3006.24 ft³
